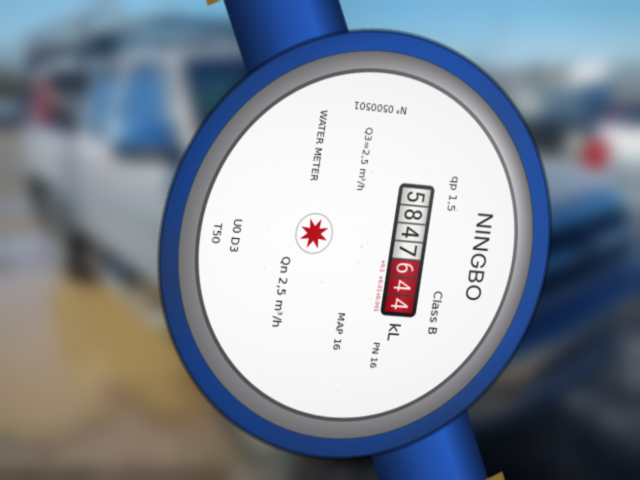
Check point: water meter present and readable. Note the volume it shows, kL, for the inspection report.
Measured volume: 5847.644 kL
